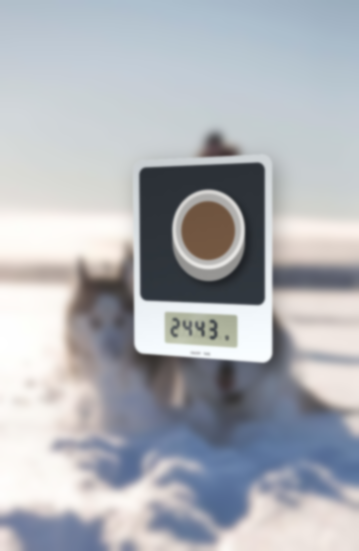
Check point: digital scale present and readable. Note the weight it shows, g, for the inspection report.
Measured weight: 2443 g
